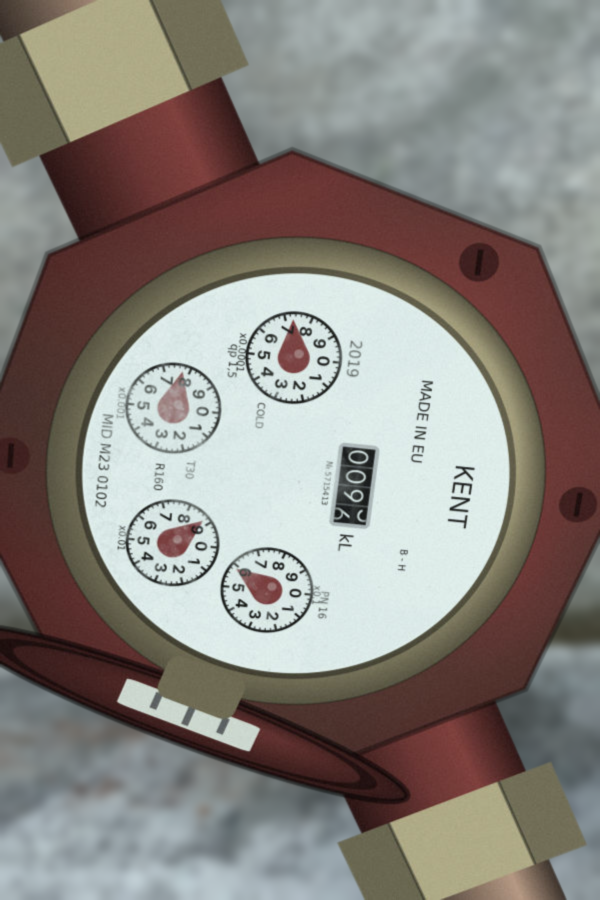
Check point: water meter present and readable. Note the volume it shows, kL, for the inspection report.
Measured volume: 95.5877 kL
